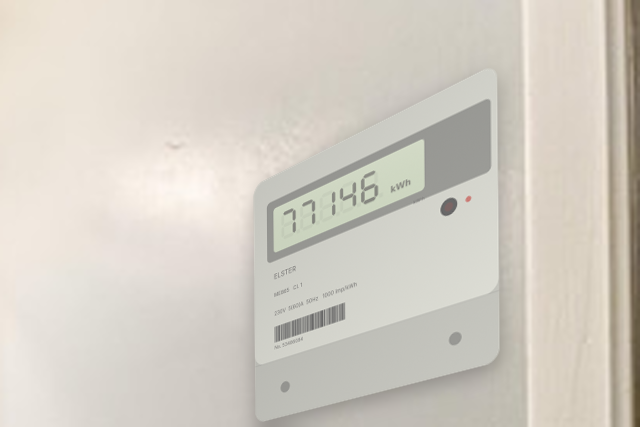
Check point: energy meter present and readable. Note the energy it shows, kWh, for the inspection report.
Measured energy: 77146 kWh
